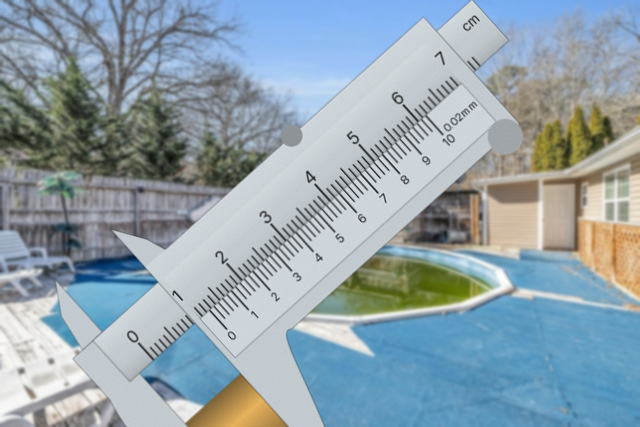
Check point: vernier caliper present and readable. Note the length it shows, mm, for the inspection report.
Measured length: 12.6 mm
